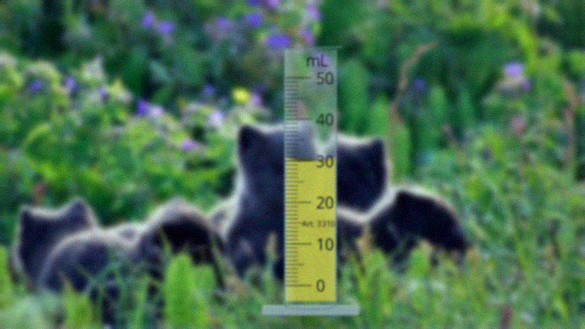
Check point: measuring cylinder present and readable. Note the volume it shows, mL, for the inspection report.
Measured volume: 30 mL
